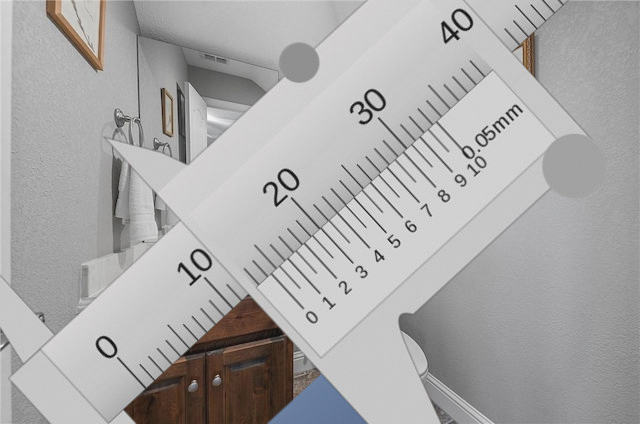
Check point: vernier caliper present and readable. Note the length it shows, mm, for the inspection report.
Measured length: 14.4 mm
